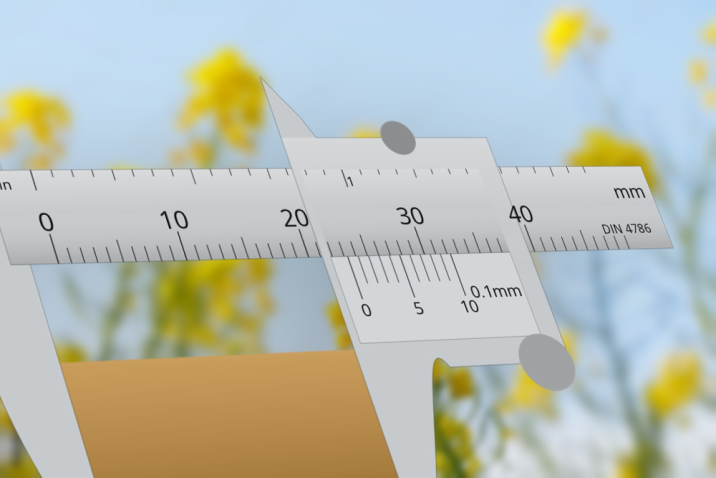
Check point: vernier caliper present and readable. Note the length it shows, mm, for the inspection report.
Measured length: 23.3 mm
